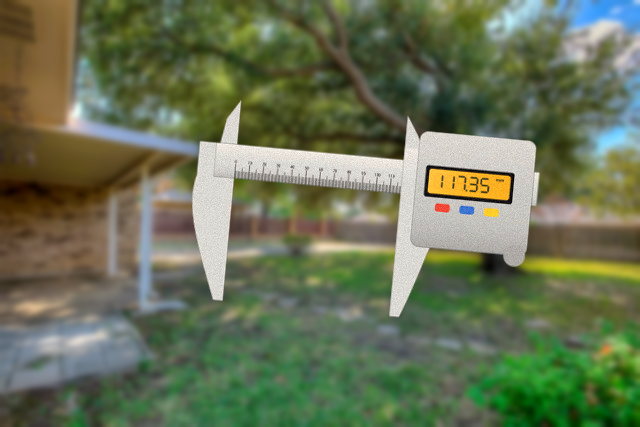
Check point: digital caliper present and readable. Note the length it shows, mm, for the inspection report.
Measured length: 117.35 mm
